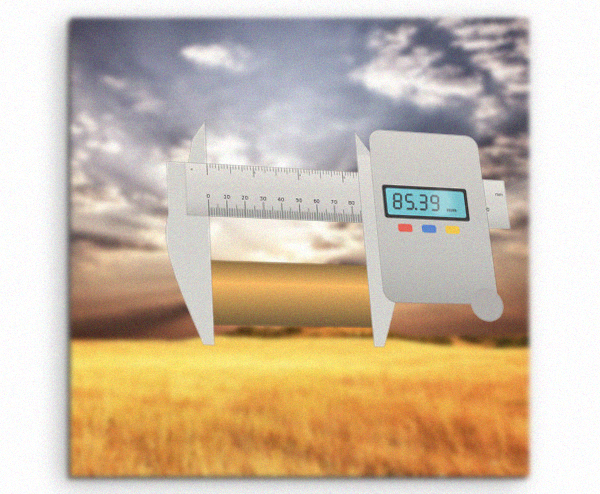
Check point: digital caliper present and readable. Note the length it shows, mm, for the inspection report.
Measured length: 85.39 mm
